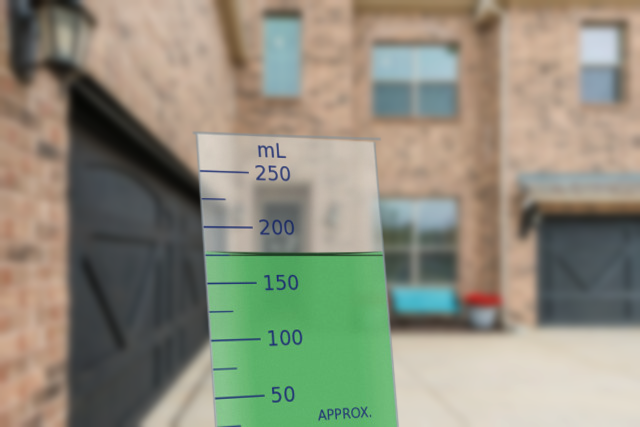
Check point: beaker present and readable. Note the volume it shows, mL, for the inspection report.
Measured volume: 175 mL
